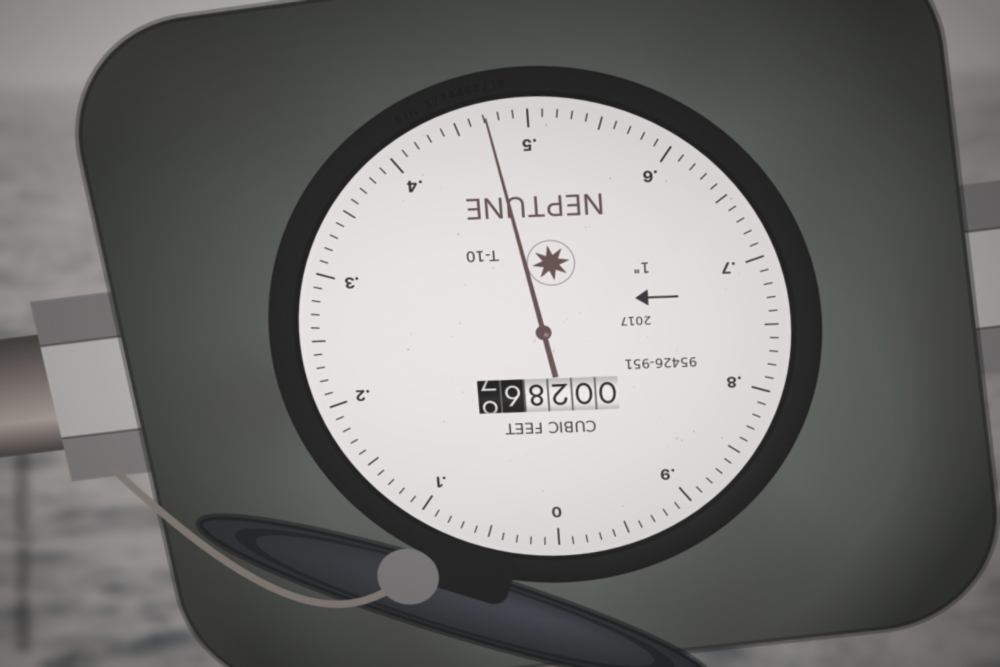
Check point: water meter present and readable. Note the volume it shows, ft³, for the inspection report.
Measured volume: 2866.47 ft³
